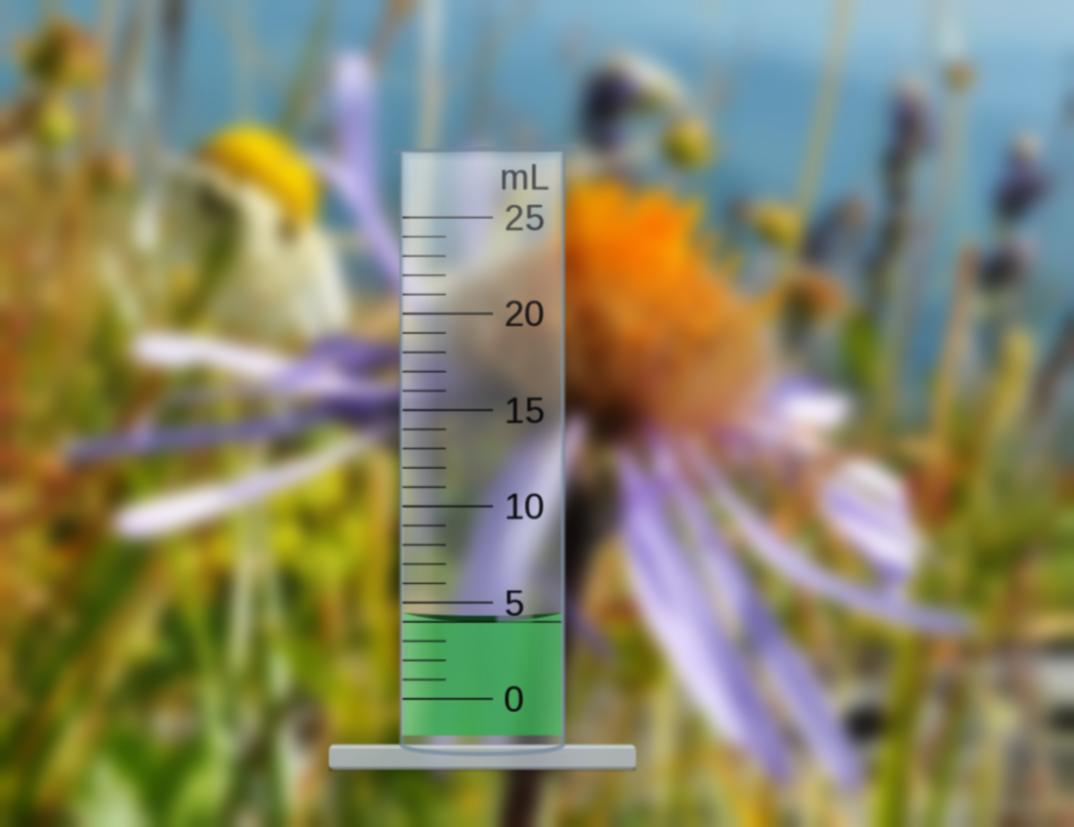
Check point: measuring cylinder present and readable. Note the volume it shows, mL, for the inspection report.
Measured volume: 4 mL
